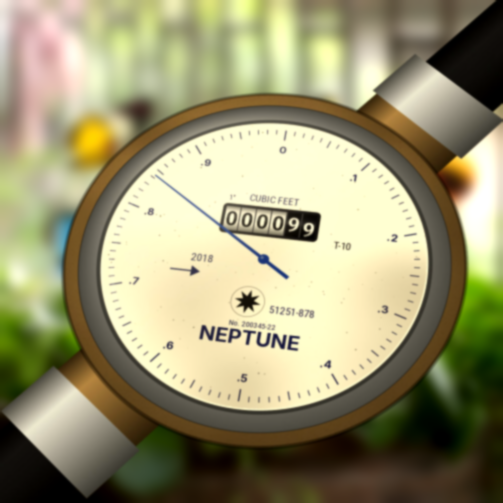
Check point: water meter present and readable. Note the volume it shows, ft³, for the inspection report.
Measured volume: 98.84 ft³
